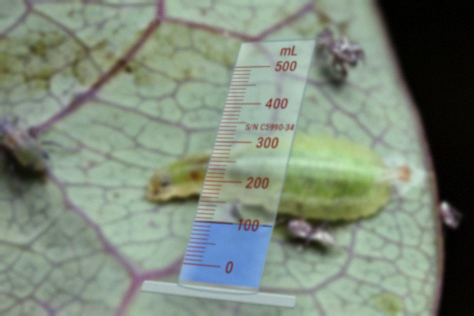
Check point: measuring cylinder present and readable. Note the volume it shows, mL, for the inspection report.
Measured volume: 100 mL
